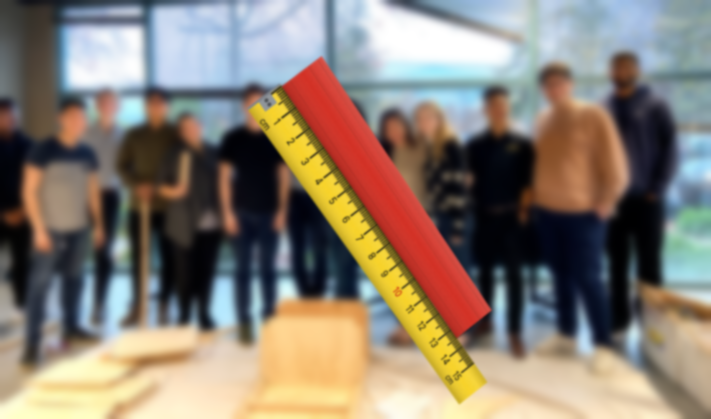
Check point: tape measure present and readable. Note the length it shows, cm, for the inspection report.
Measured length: 13.5 cm
